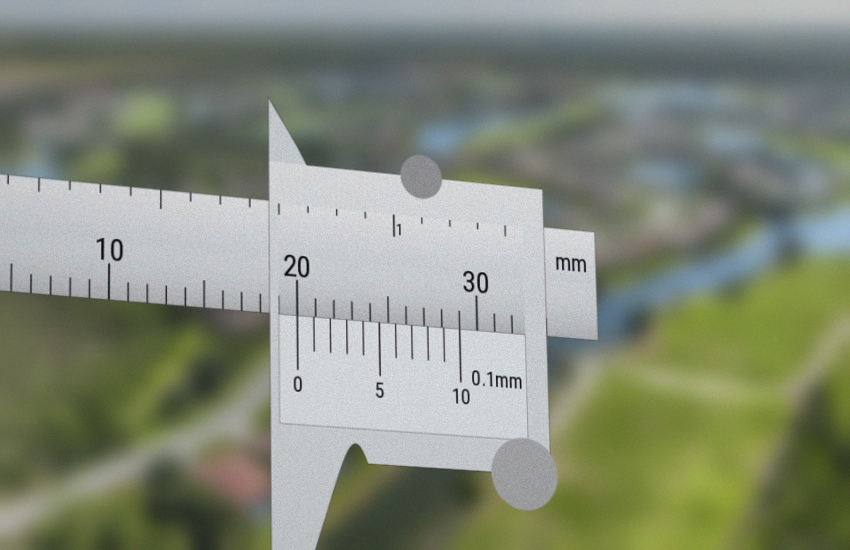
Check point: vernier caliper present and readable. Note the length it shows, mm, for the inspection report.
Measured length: 20.0 mm
